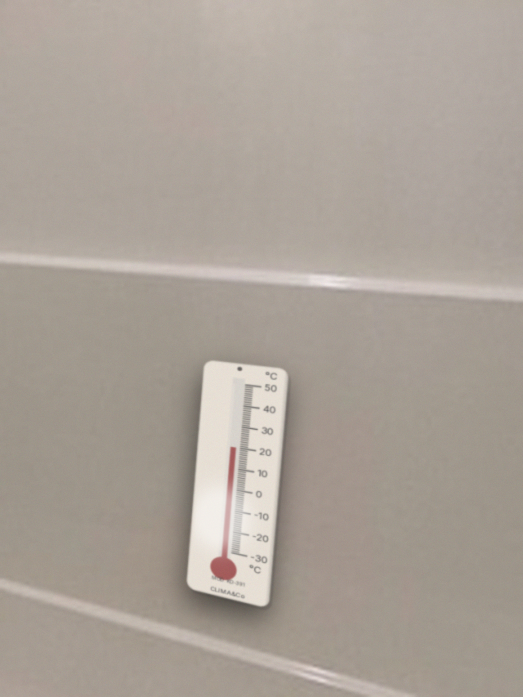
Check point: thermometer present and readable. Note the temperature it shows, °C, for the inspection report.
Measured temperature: 20 °C
